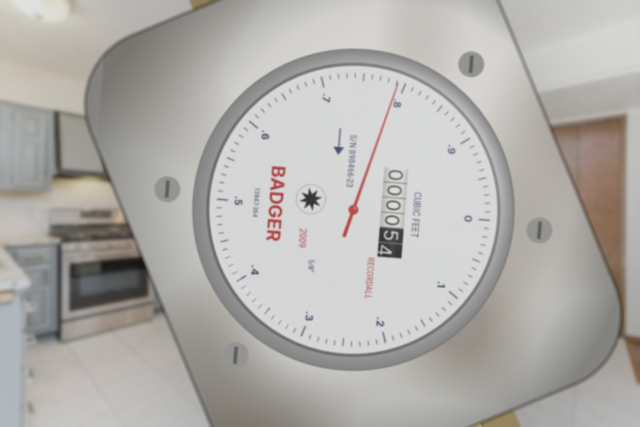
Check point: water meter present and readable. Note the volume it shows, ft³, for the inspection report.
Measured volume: 53.79 ft³
